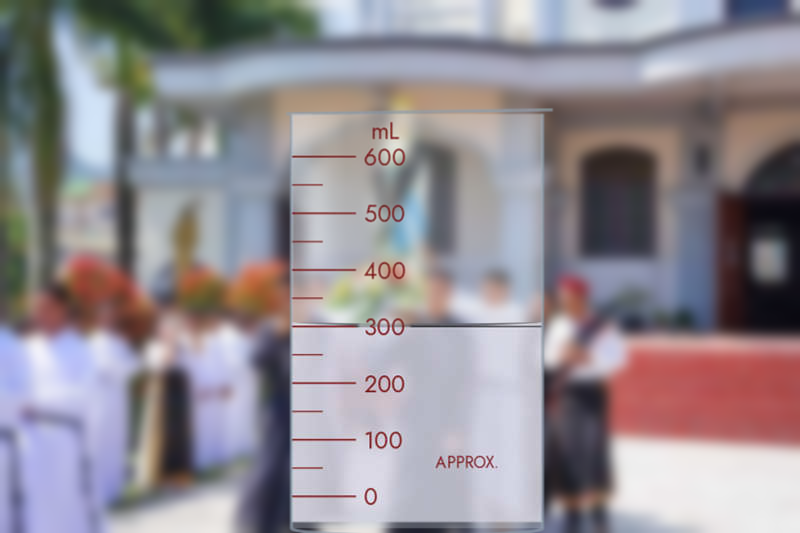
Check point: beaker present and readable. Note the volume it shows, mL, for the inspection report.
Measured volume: 300 mL
